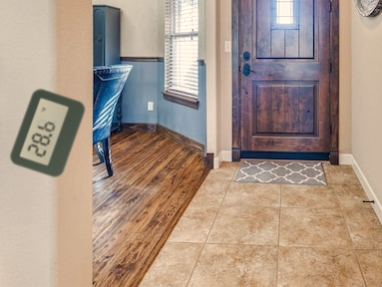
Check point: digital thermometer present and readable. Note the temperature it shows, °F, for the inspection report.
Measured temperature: 28.6 °F
